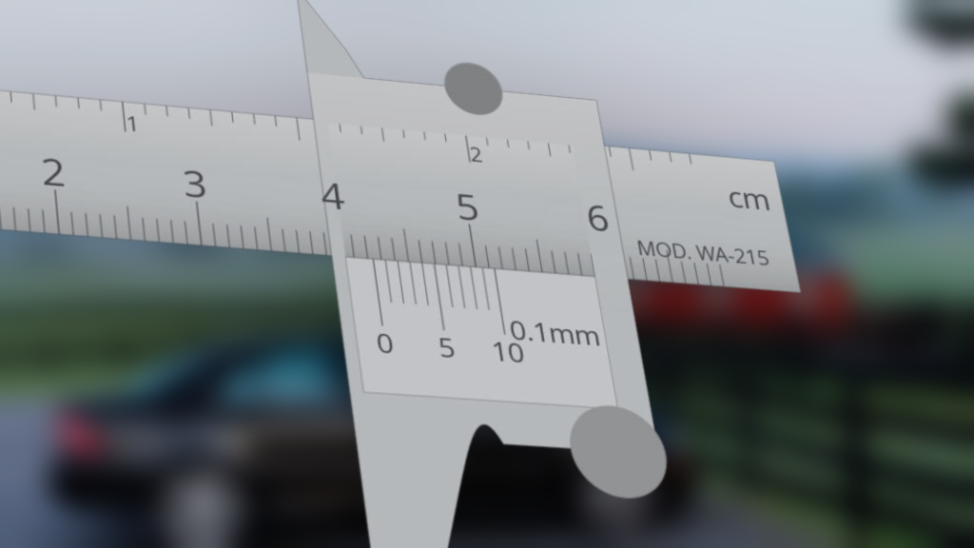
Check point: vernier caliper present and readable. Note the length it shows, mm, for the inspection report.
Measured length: 42.4 mm
